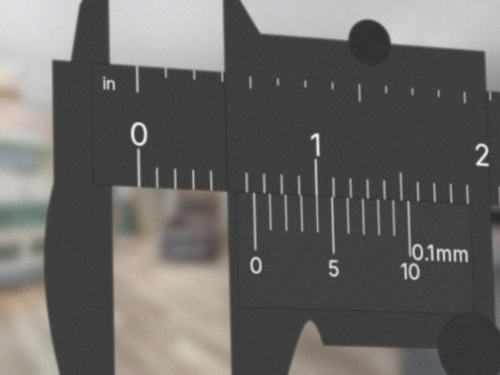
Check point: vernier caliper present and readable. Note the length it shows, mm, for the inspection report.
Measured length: 6.4 mm
